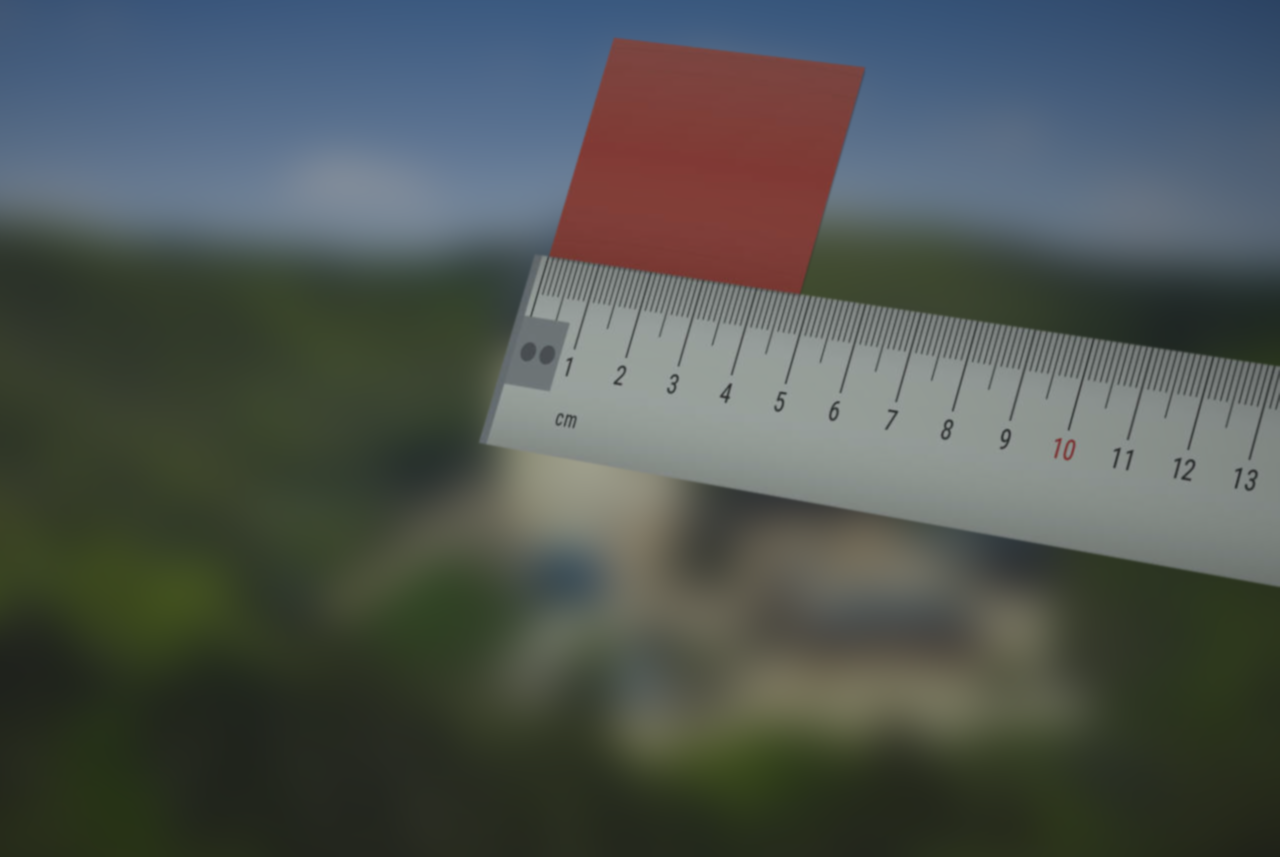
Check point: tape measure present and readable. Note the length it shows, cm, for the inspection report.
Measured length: 4.8 cm
